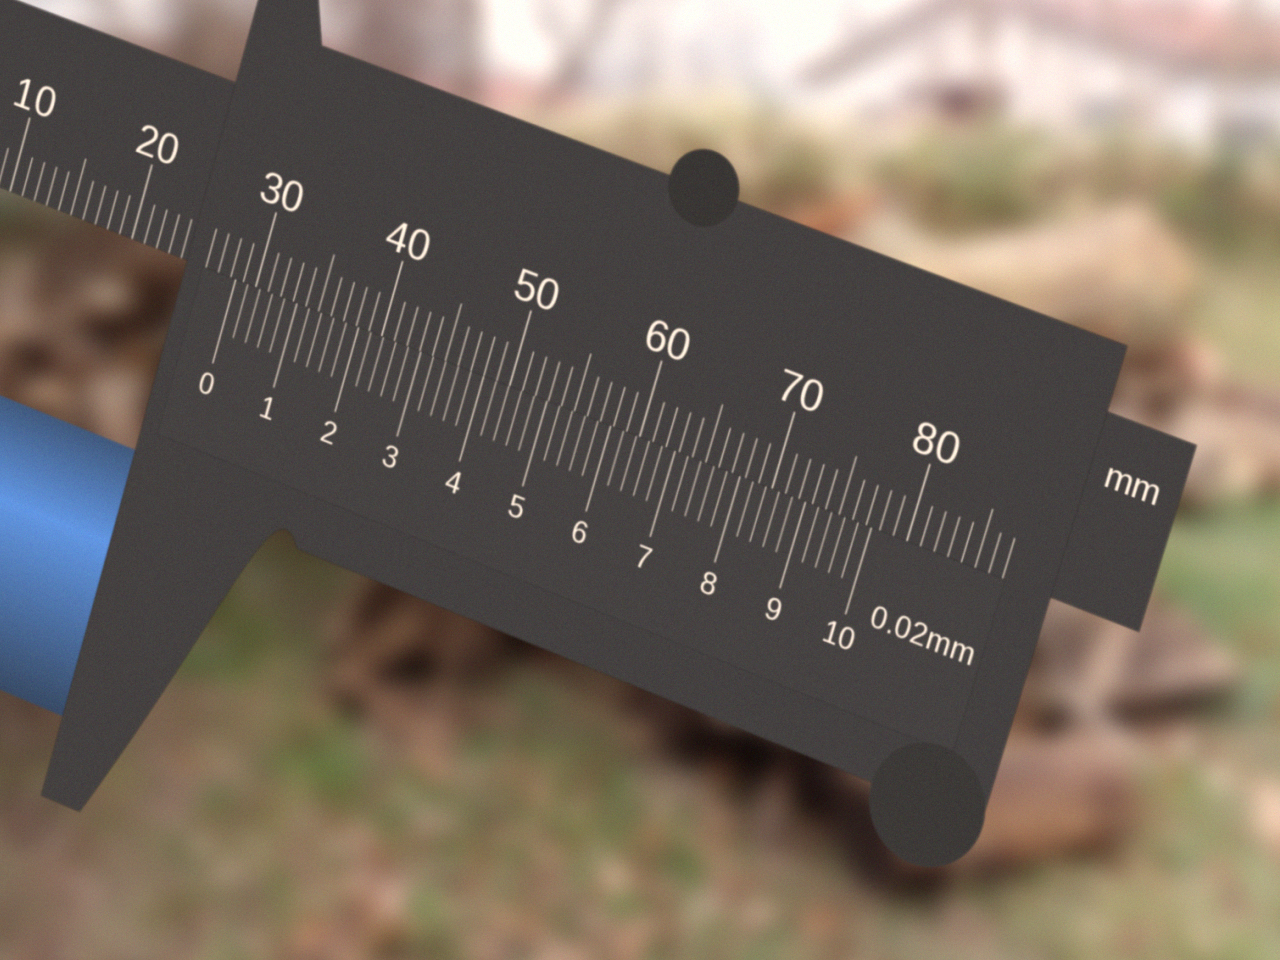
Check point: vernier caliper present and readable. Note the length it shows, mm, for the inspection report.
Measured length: 28.4 mm
